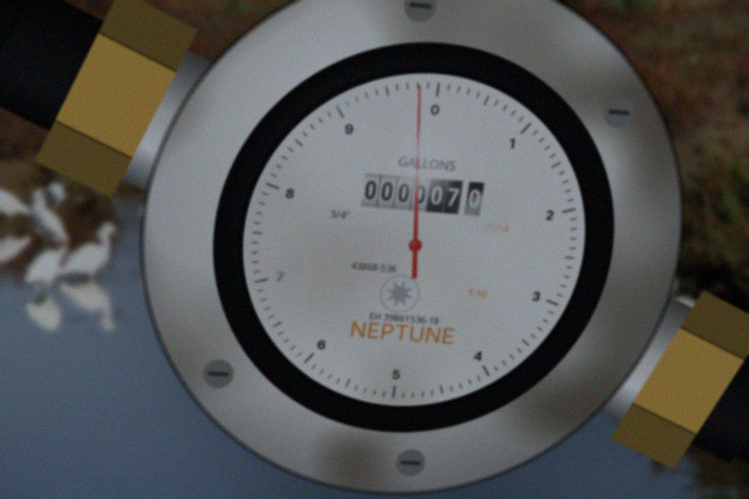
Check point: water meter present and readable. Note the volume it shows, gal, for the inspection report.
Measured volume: 69.8 gal
